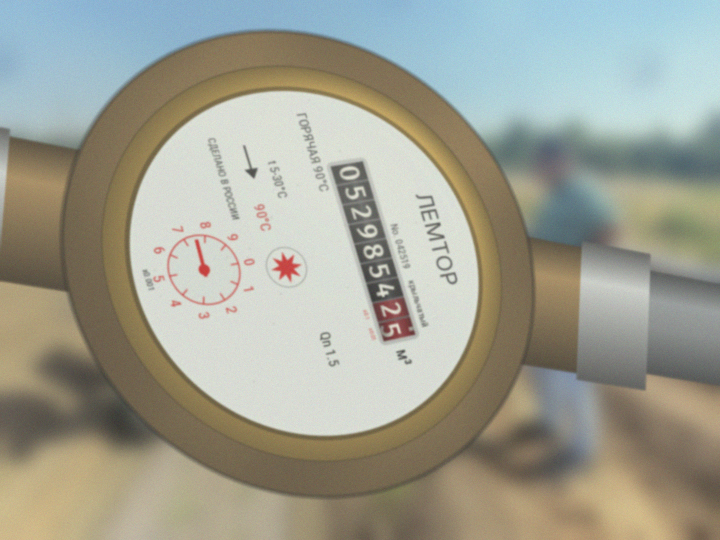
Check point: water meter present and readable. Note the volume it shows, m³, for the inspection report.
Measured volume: 529854.247 m³
